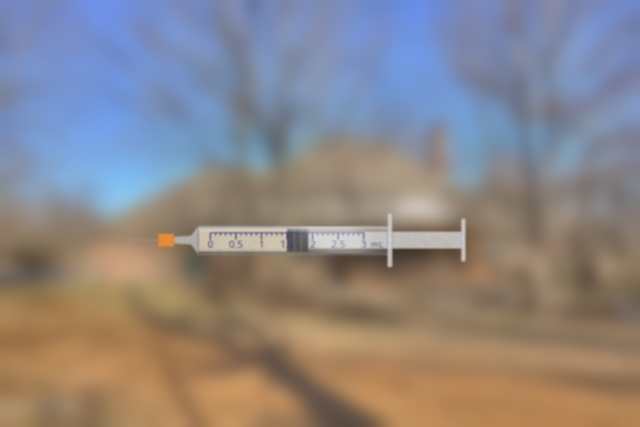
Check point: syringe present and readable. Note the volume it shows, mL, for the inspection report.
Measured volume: 1.5 mL
